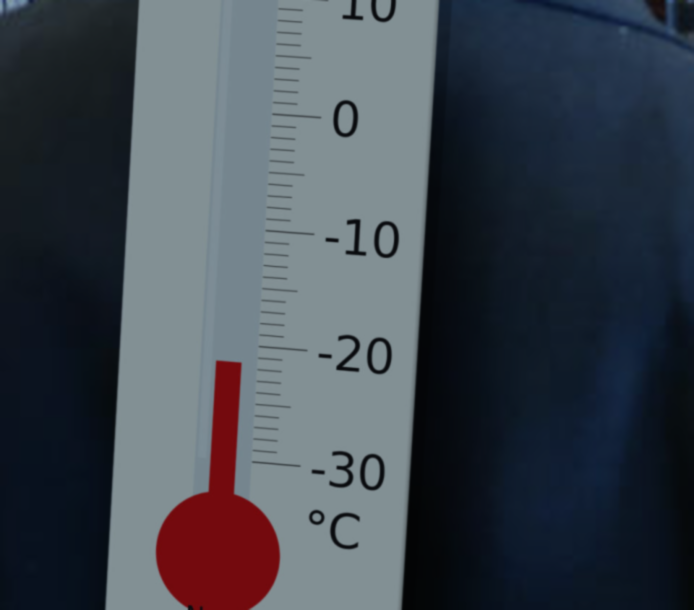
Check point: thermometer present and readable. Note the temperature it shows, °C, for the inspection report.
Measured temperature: -21.5 °C
